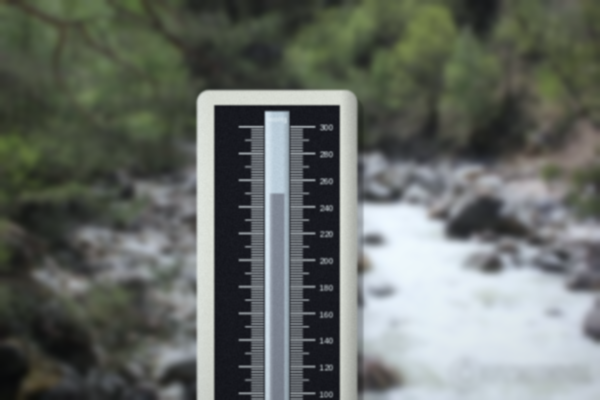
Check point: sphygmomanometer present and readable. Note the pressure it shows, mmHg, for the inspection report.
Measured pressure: 250 mmHg
